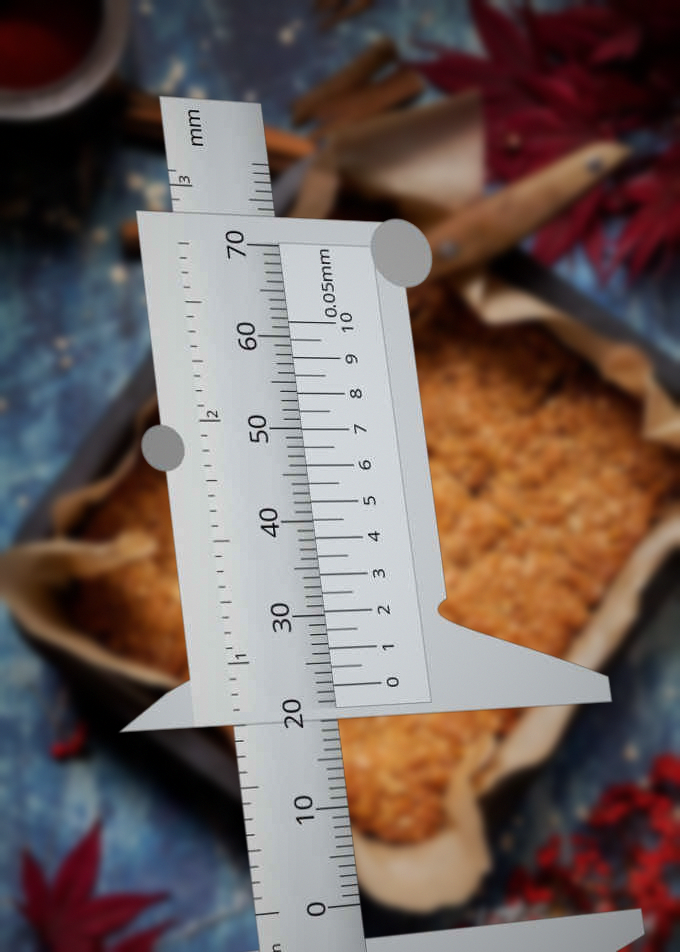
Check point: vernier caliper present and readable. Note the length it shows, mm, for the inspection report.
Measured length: 22.6 mm
